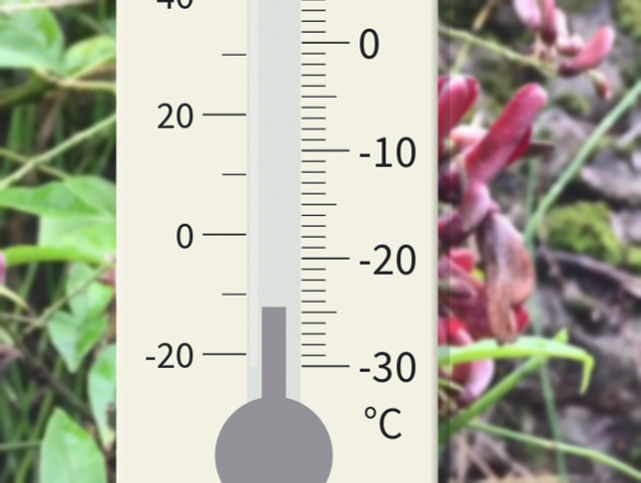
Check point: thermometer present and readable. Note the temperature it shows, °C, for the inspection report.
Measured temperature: -24.5 °C
